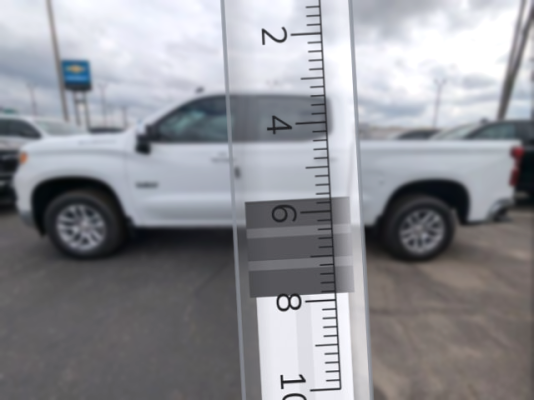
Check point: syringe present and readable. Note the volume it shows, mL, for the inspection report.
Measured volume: 5.7 mL
